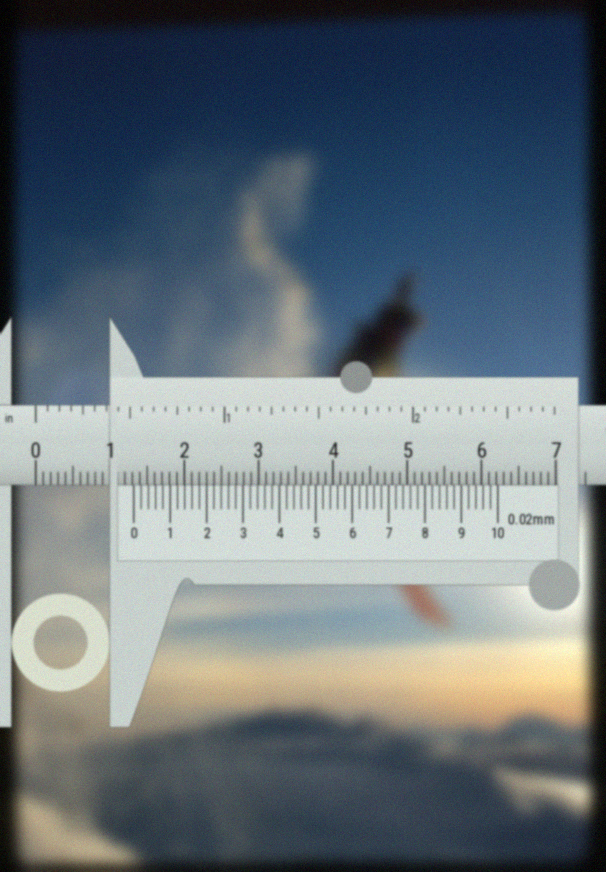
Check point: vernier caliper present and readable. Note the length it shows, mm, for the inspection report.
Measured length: 13.2 mm
